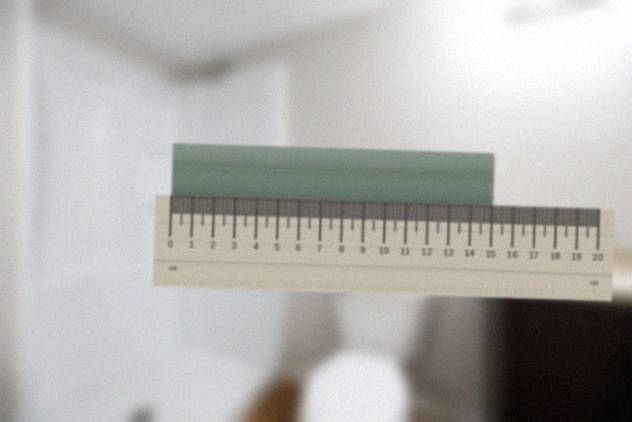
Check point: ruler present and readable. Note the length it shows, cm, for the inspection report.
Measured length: 15 cm
